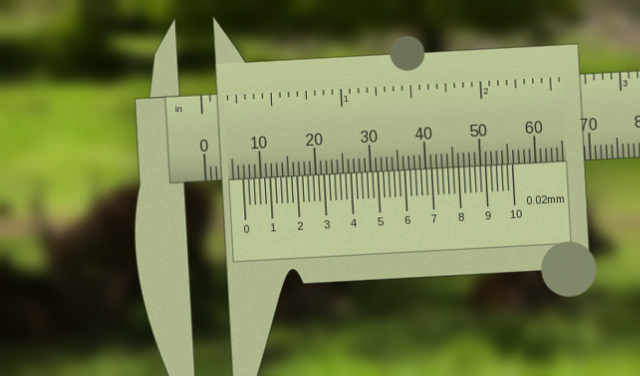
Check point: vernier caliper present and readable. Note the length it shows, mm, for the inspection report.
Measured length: 6.8 mm
